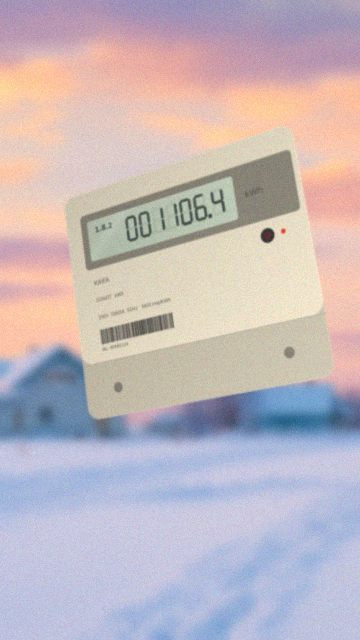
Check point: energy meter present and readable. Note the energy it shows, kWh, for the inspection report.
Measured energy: 1106.4 kWh
